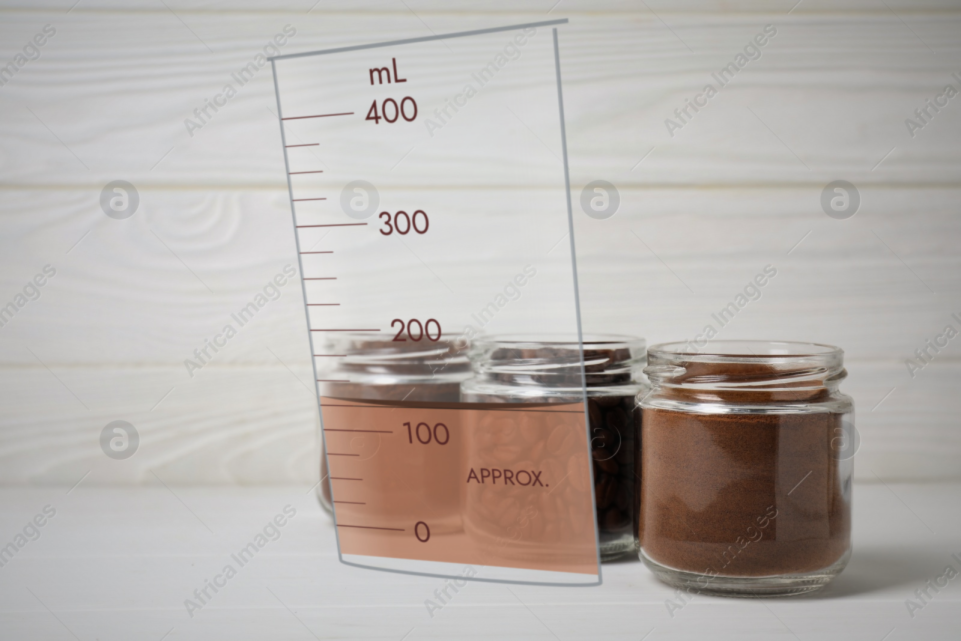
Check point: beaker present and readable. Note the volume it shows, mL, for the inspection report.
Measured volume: 125 mL
